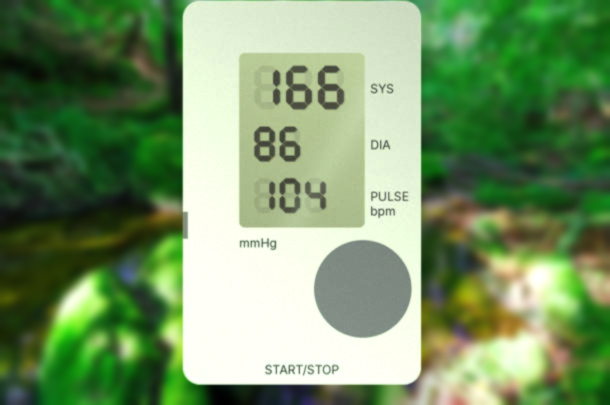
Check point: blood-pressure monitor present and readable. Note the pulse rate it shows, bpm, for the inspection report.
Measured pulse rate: 104 bpm
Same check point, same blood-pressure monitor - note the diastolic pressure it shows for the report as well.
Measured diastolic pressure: 86 mmHg
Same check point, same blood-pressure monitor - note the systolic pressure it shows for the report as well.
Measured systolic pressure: 166 mmHg
